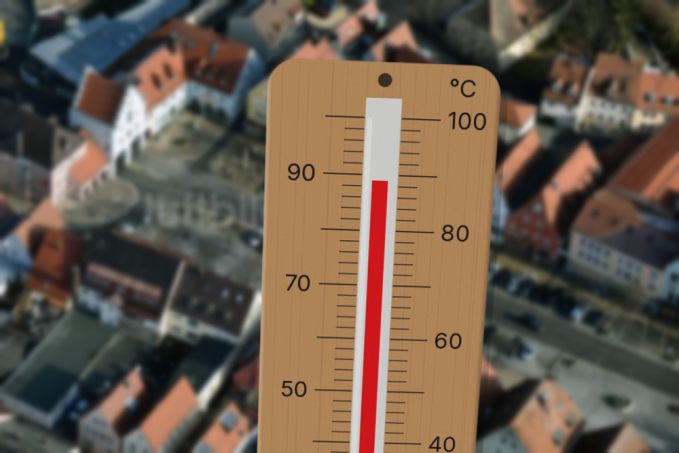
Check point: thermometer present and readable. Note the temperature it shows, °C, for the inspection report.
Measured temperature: 89 °C
